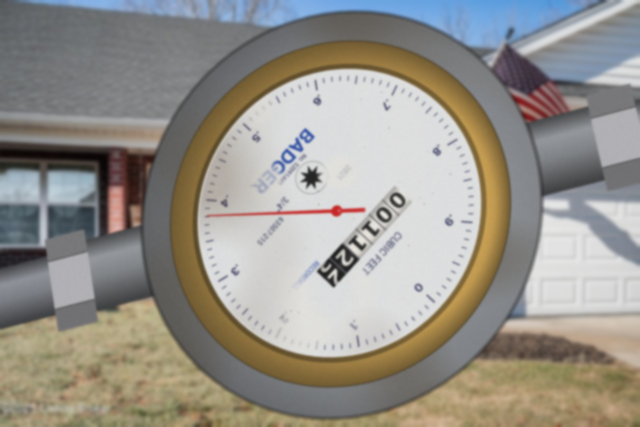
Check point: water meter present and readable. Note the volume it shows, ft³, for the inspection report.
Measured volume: 1122.38 ft³
